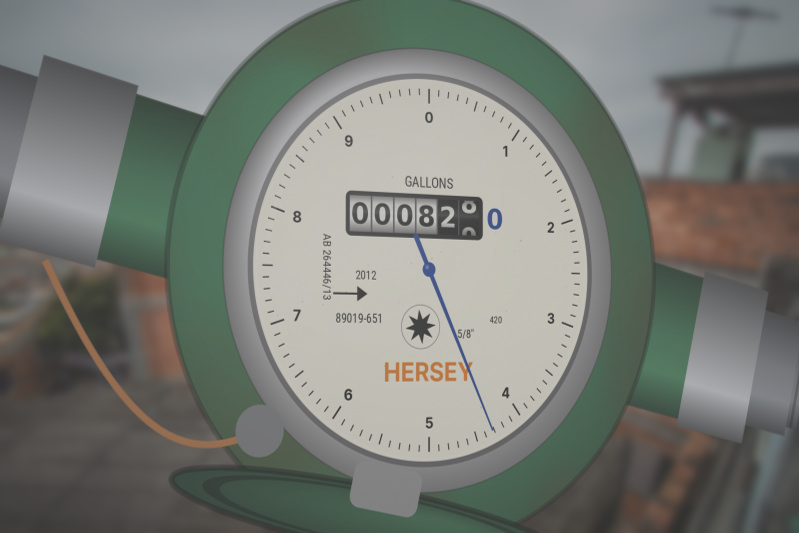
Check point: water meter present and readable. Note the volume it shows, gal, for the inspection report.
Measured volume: 8284.3 gal
